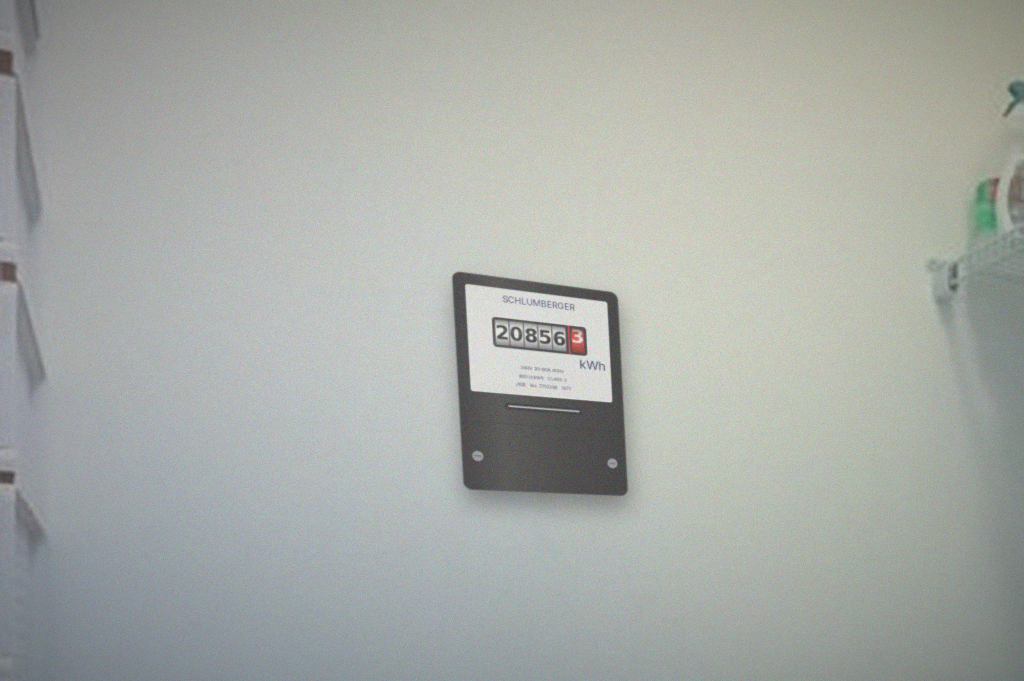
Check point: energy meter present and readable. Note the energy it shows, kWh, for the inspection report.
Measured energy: 20856.3 kWh
